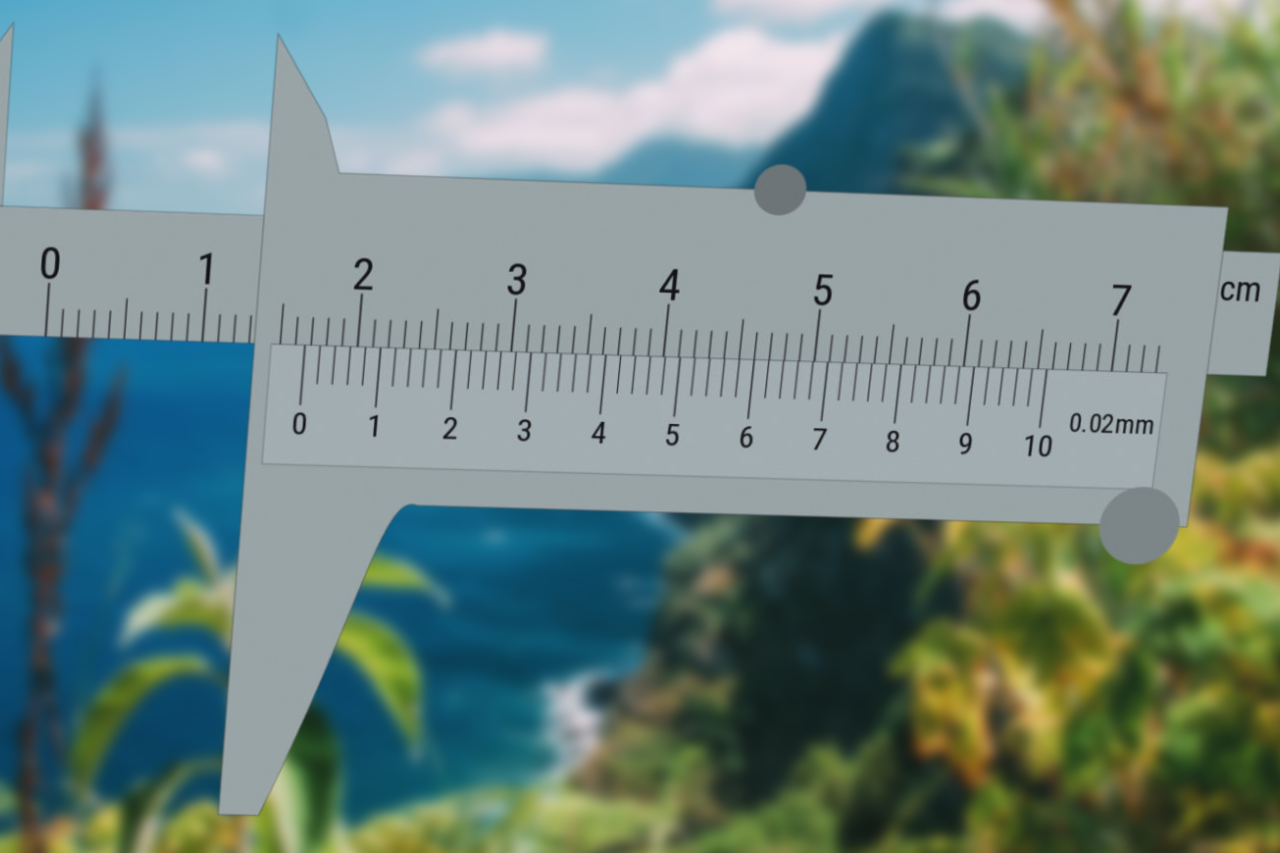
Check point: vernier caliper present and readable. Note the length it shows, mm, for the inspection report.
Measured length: 16.6 mm
